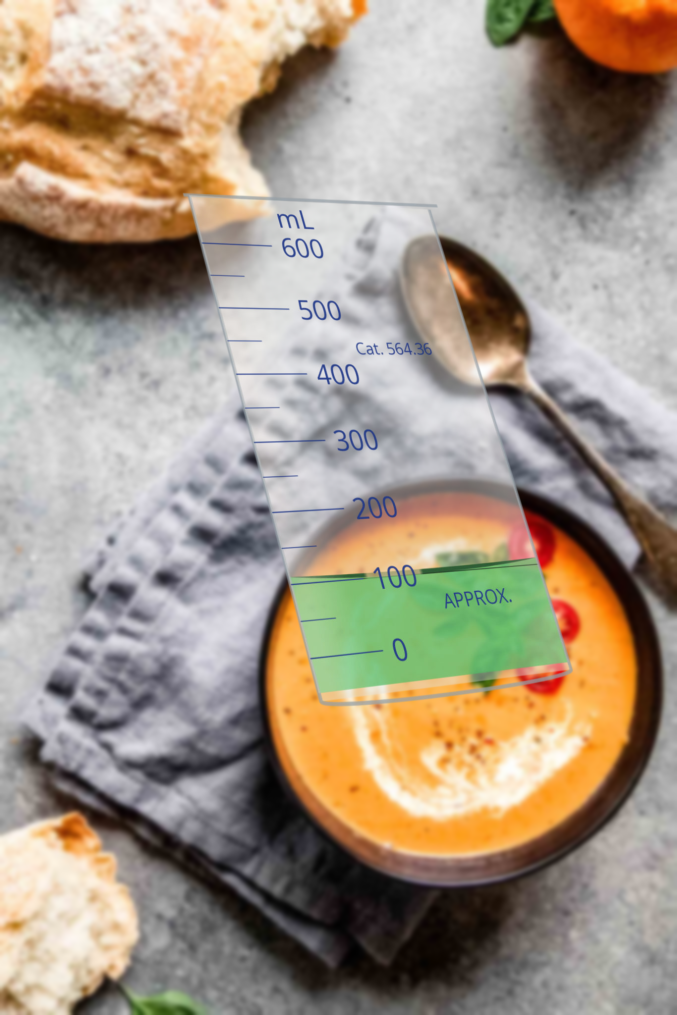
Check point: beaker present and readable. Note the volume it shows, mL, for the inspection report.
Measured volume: 100 mL
